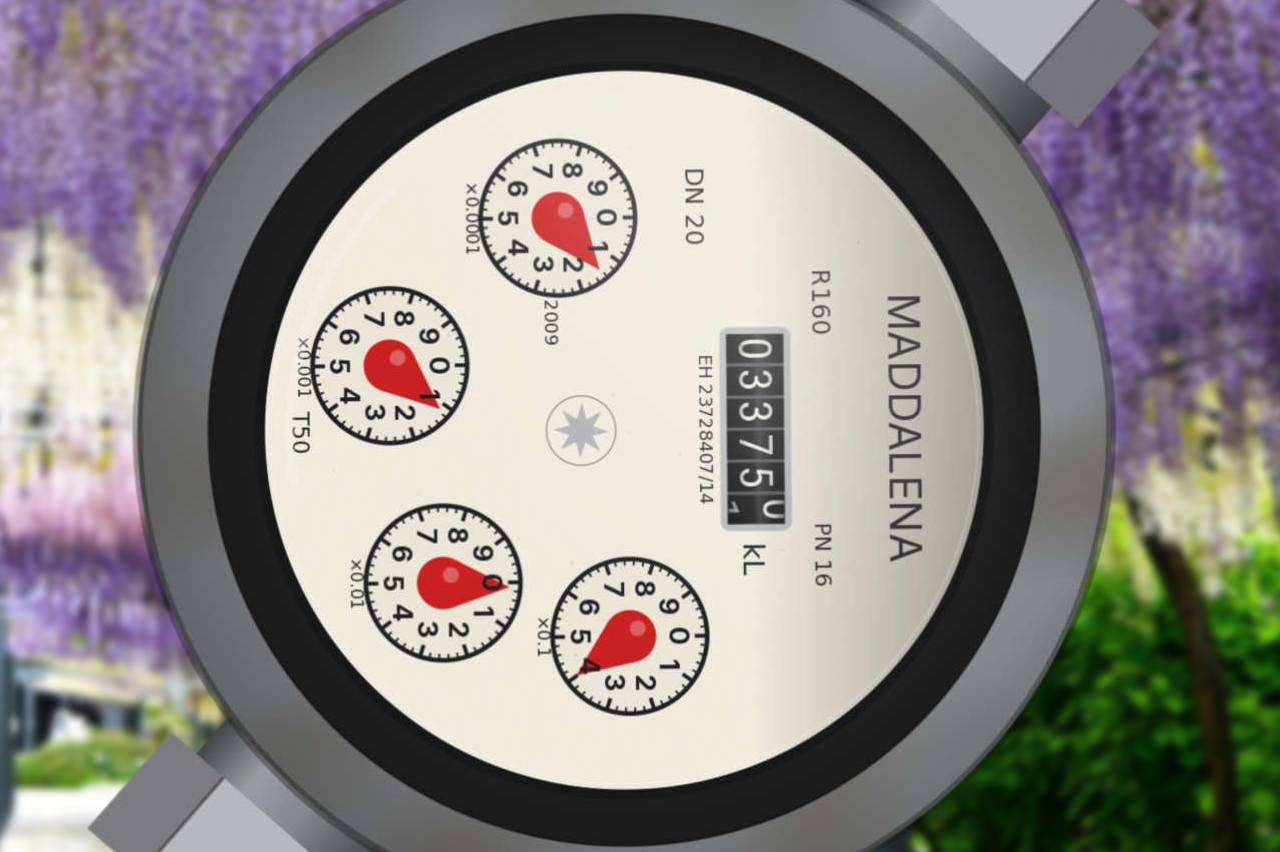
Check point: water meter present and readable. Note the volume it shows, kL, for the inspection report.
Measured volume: 33750.4011 kL
